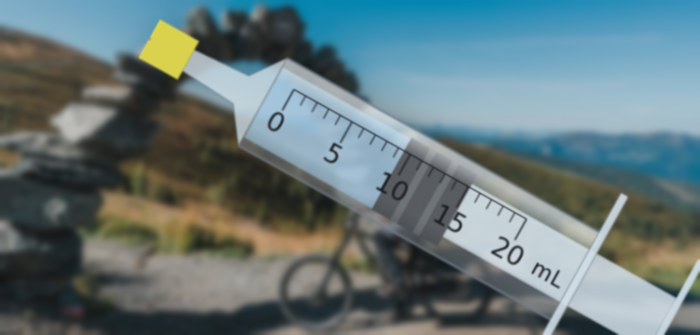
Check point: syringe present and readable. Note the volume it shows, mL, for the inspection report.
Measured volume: 9.5 mL
